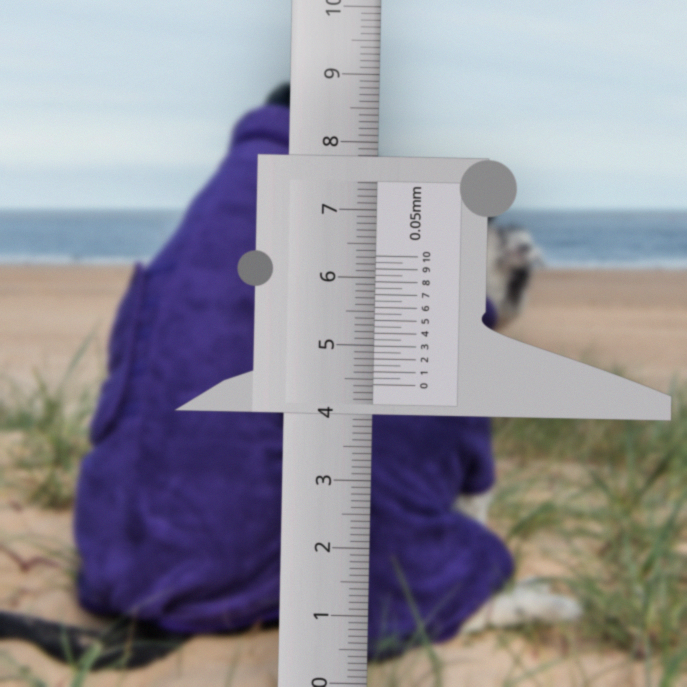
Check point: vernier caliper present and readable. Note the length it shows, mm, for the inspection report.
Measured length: 44.2 mm
